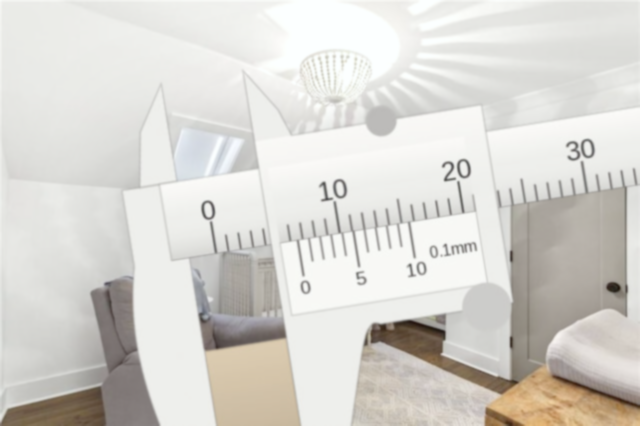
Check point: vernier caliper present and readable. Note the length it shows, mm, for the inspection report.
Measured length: 6.6 mm
